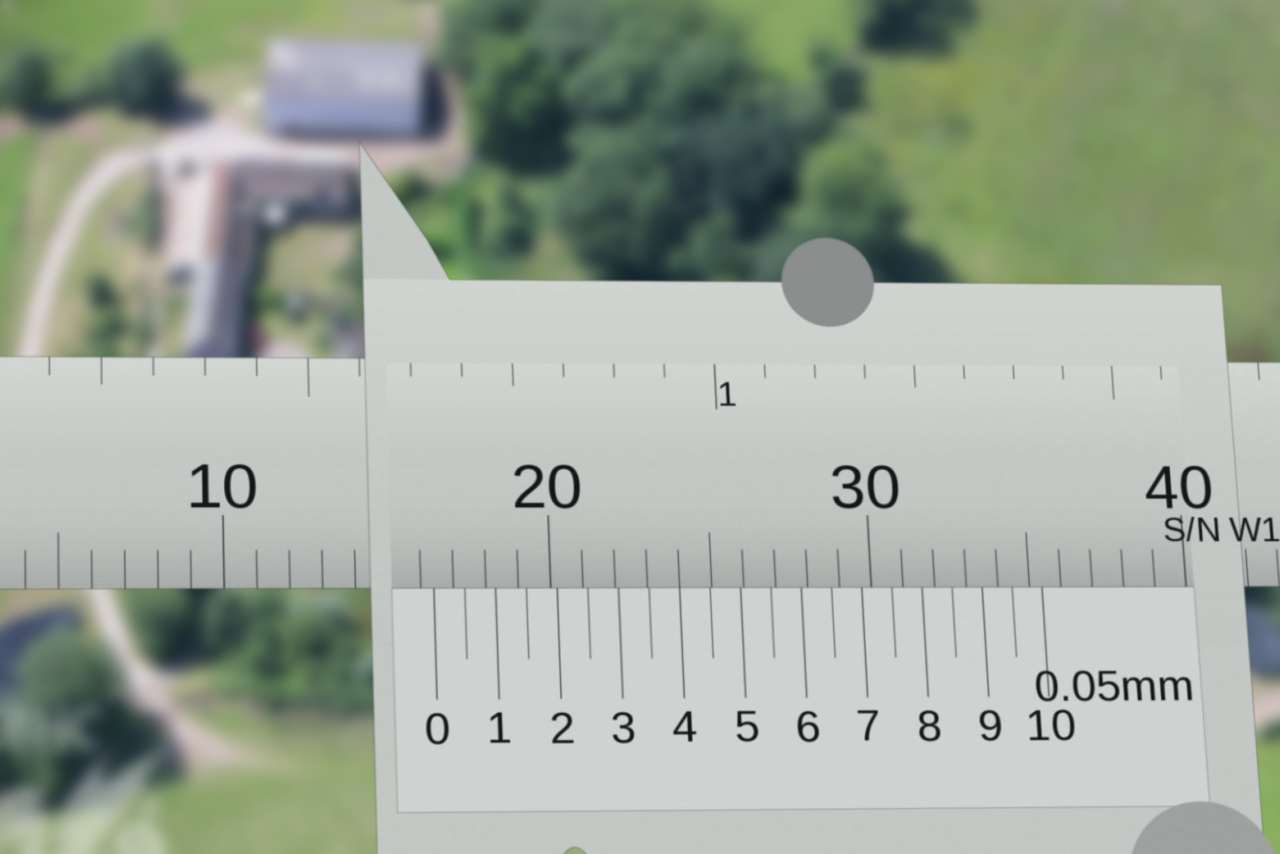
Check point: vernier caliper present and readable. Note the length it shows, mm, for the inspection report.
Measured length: 16.40 mm
